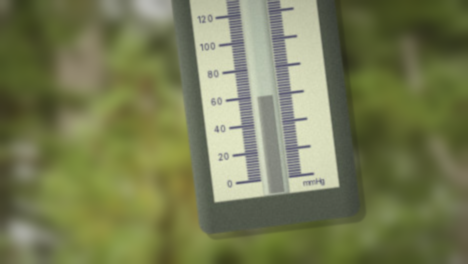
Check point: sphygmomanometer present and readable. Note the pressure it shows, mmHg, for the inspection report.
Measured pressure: 60 mmHg
